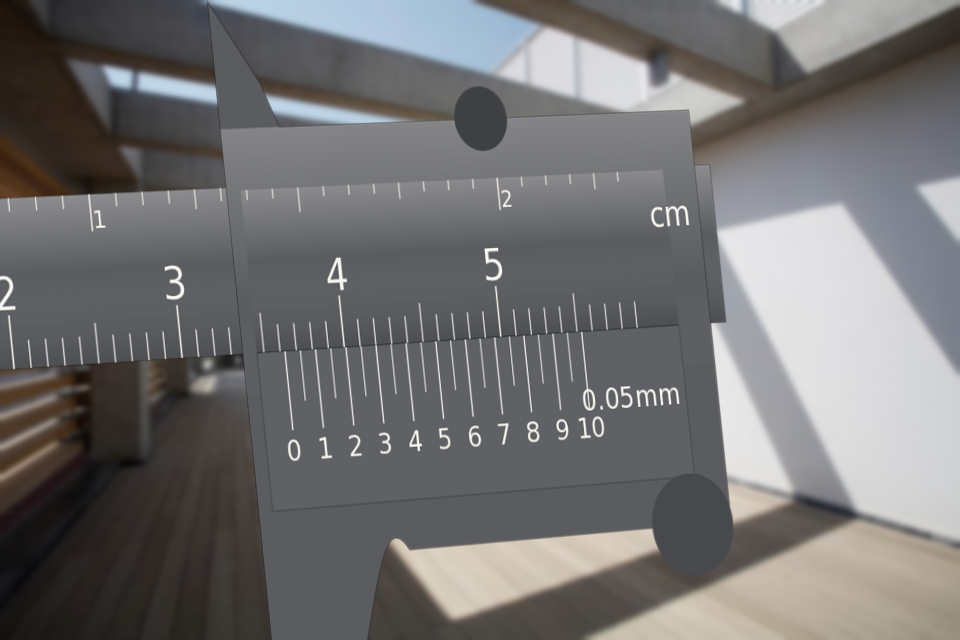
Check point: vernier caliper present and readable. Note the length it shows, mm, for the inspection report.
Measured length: 36.3 mm
